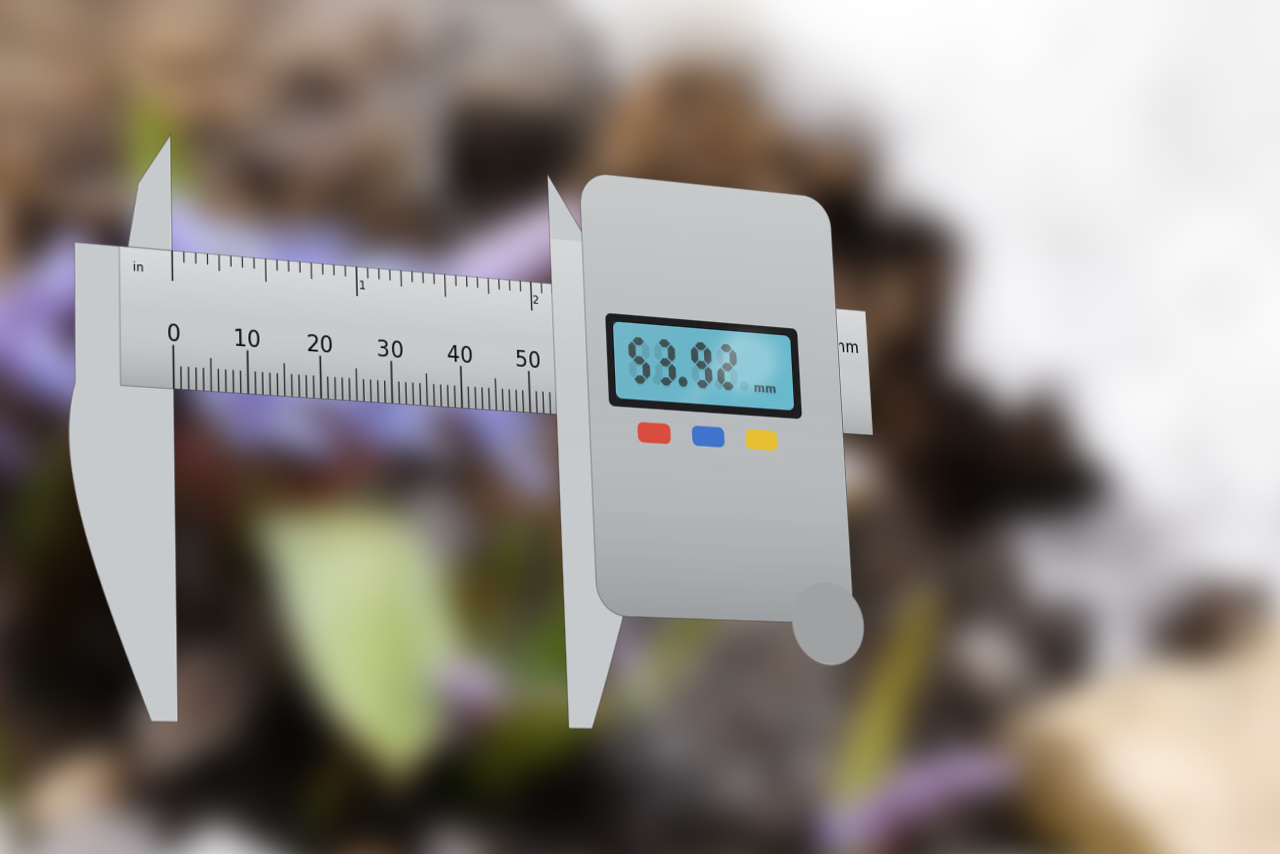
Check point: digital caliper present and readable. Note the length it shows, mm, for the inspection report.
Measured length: 53.92 mm
